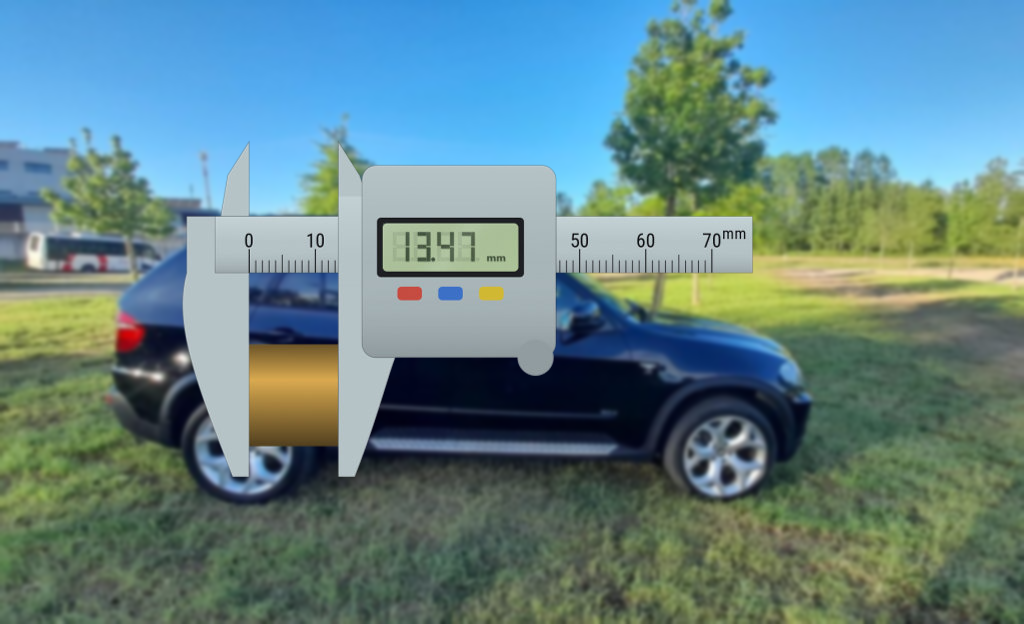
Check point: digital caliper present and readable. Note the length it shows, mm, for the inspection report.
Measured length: 13.47 mm
